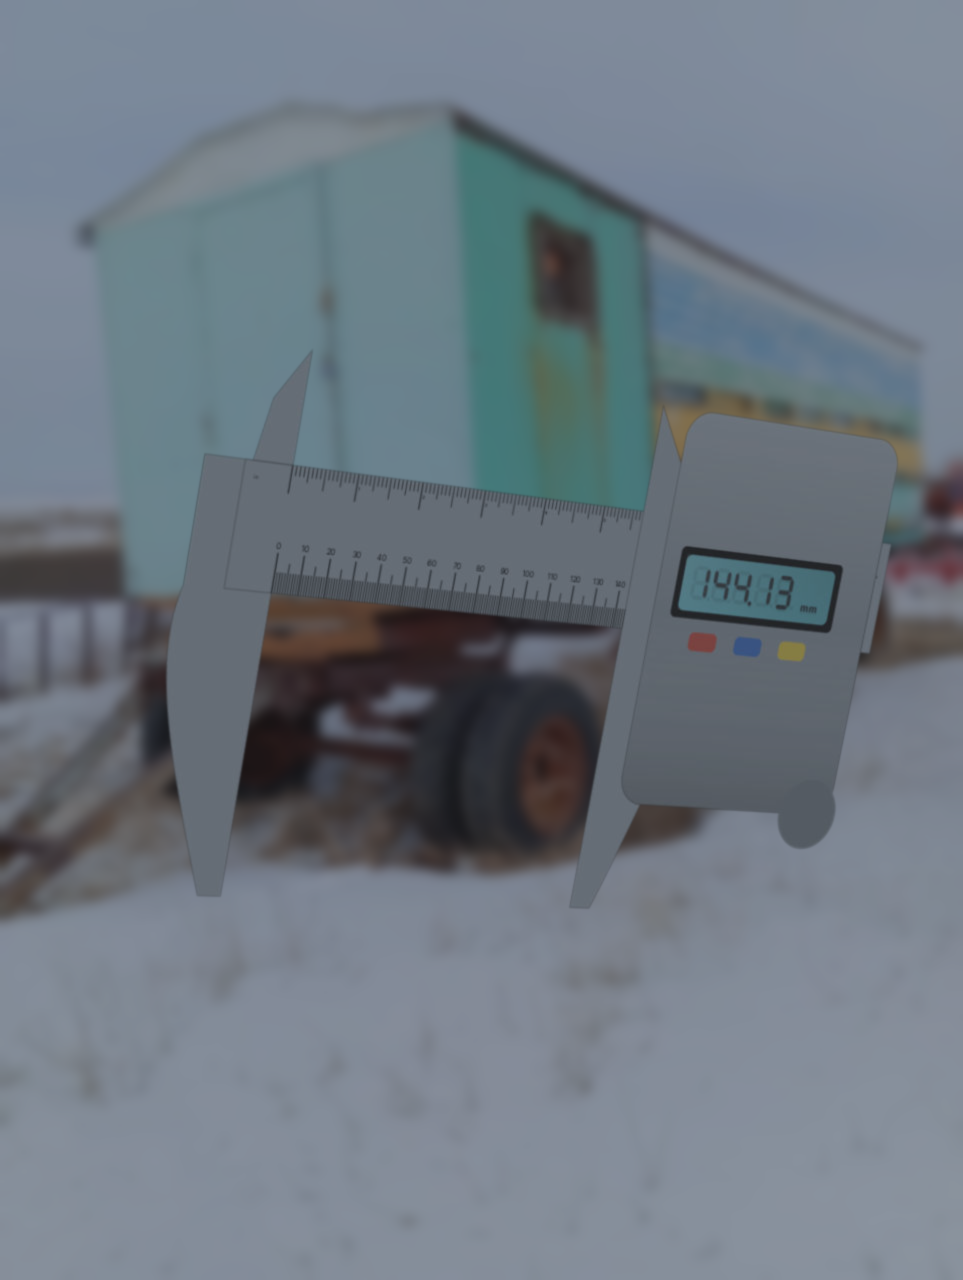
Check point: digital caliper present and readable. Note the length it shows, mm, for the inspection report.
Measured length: 144.13 mm
